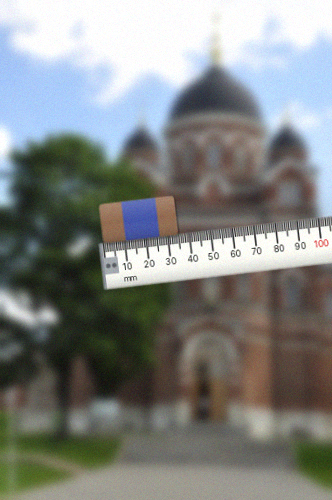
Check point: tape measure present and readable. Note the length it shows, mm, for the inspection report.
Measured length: 35 mm
